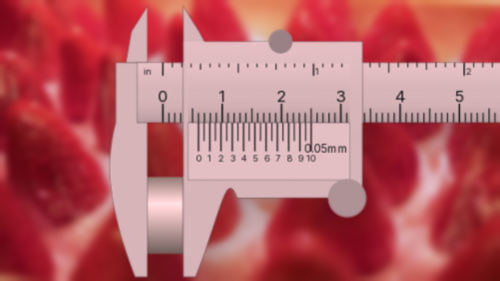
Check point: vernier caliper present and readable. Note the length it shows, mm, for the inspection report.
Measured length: 6.0 mm
